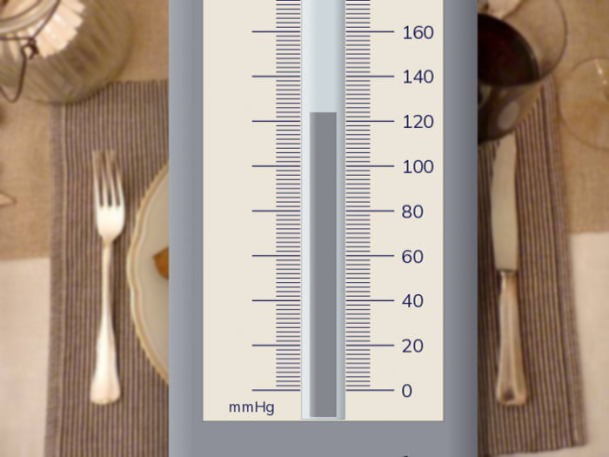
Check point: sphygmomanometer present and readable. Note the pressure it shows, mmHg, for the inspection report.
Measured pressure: 124 mmHg
